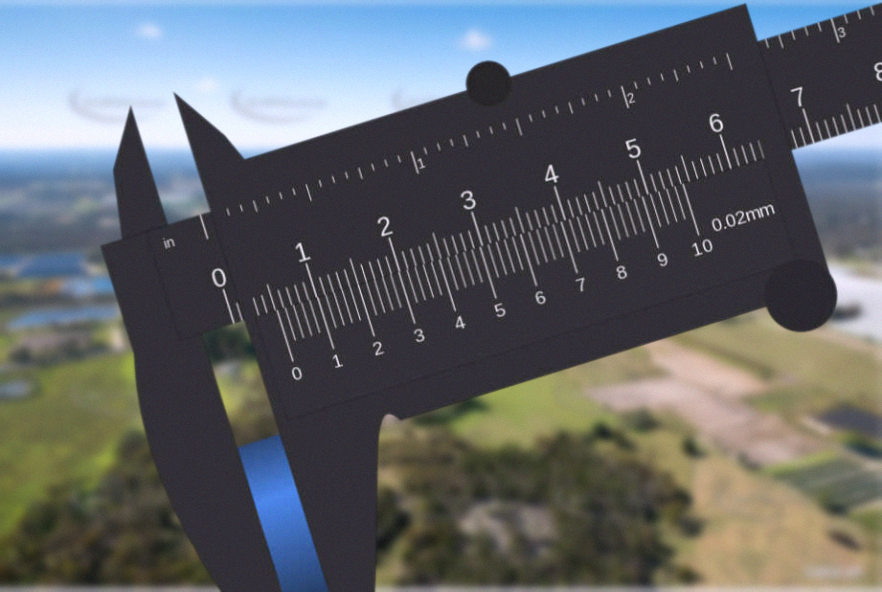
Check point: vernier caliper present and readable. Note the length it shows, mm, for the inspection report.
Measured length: 5.2 mm
